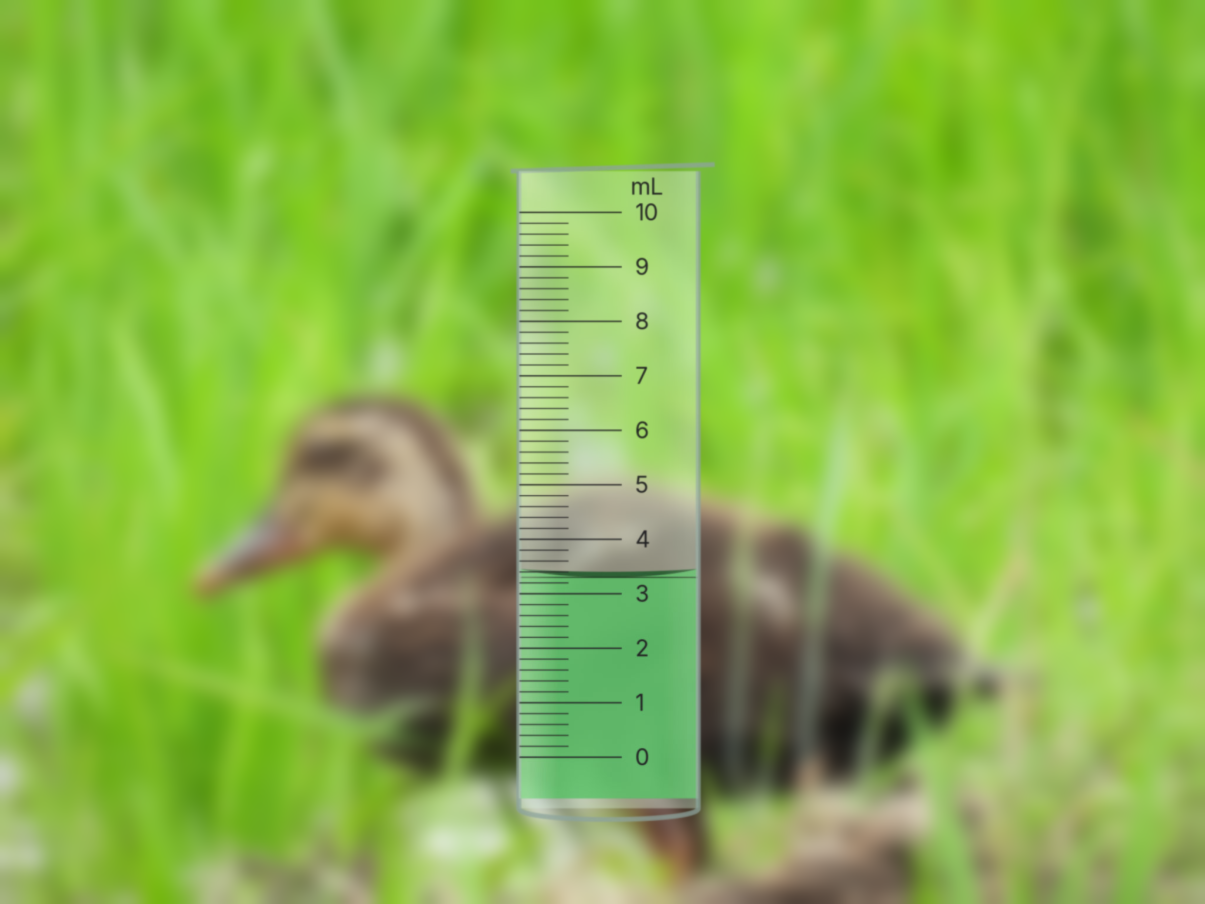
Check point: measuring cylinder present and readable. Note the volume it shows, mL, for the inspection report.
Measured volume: 3.3 mL
